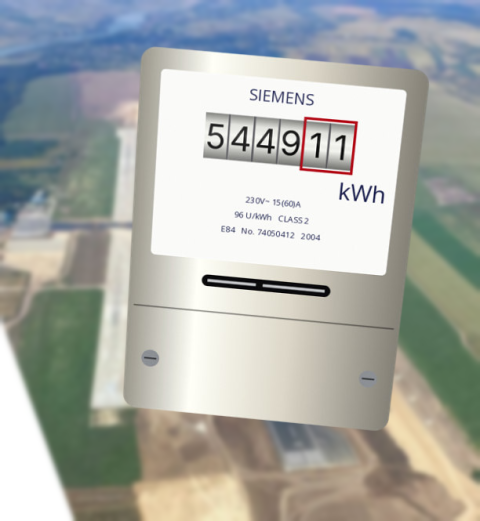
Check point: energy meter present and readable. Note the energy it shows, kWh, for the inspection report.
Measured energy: 5449.11 kWh
